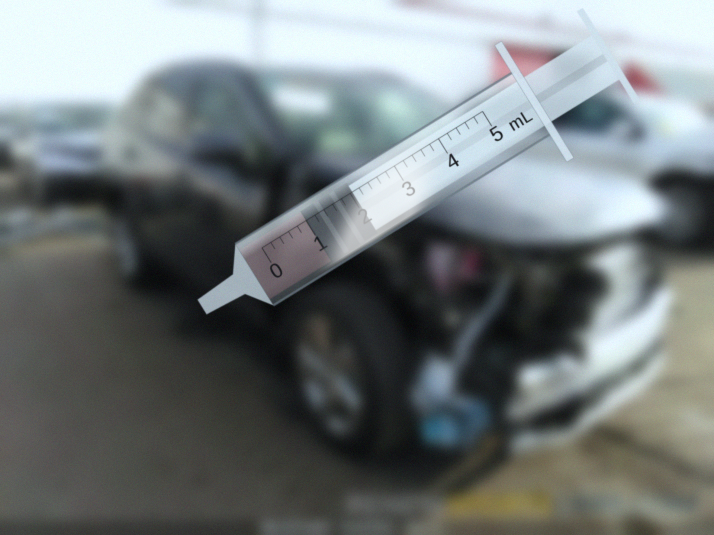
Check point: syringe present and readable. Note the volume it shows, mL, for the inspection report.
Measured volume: 1 mL
